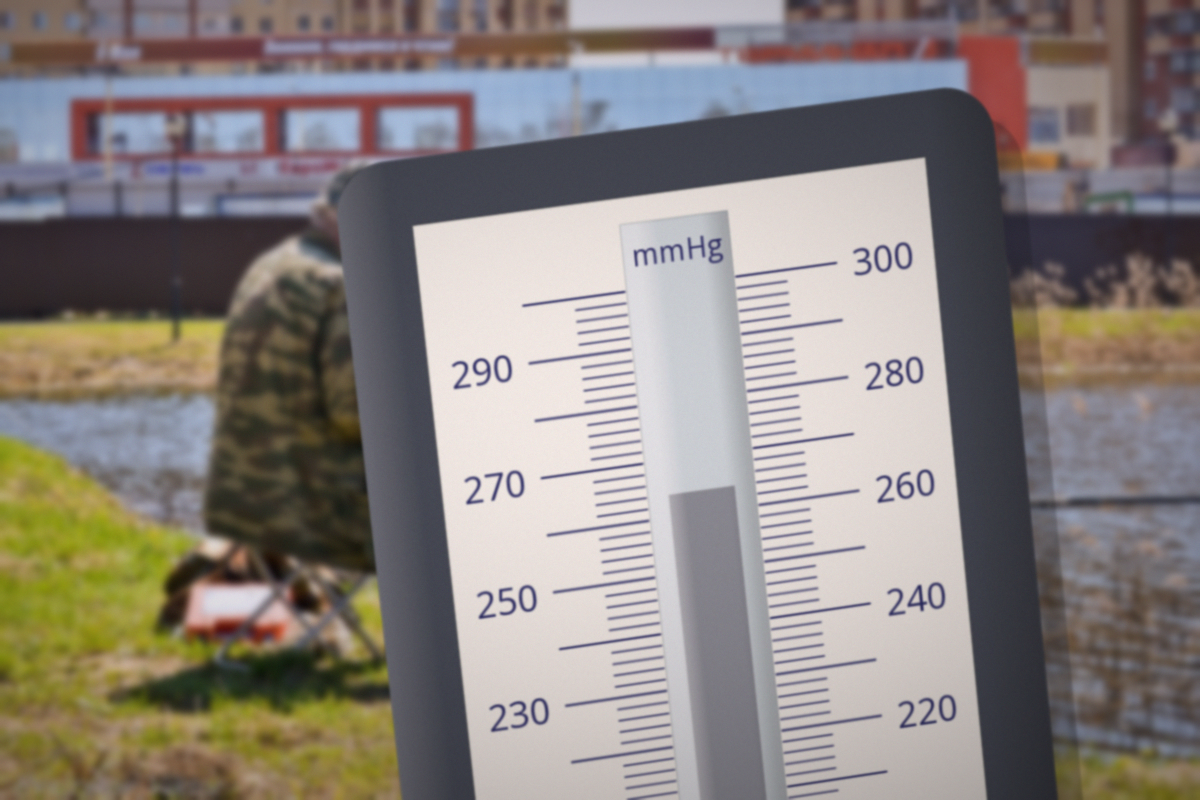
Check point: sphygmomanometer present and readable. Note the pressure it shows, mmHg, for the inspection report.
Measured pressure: 264 mmHg
